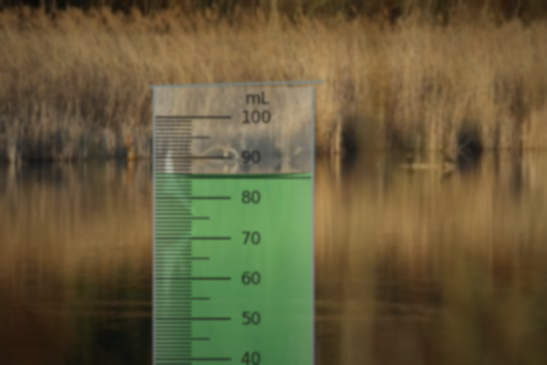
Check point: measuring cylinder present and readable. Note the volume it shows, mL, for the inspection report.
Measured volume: 85 mL
